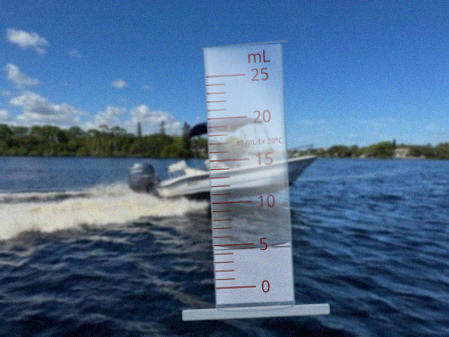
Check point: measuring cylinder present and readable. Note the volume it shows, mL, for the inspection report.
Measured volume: 4.5 mL
